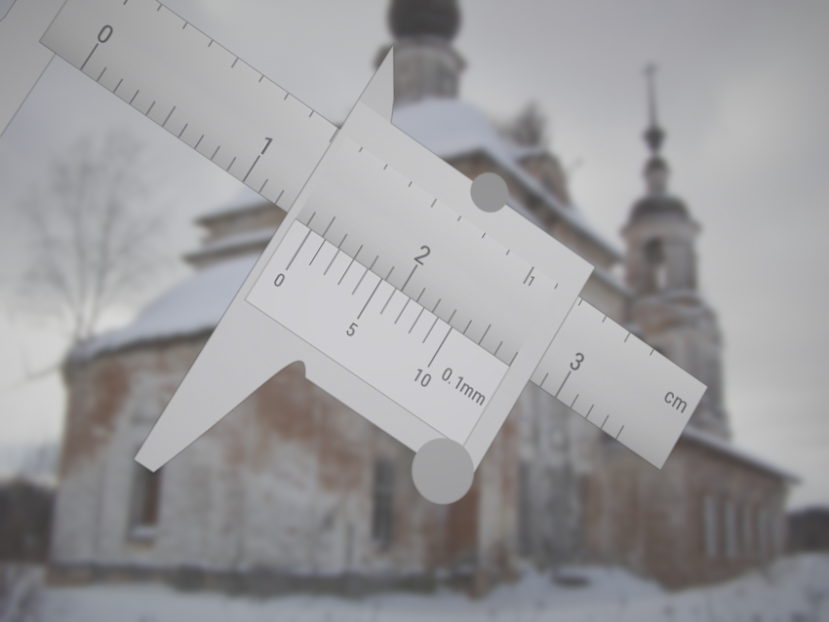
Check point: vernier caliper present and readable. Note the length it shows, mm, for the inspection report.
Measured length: 14.3 mm
